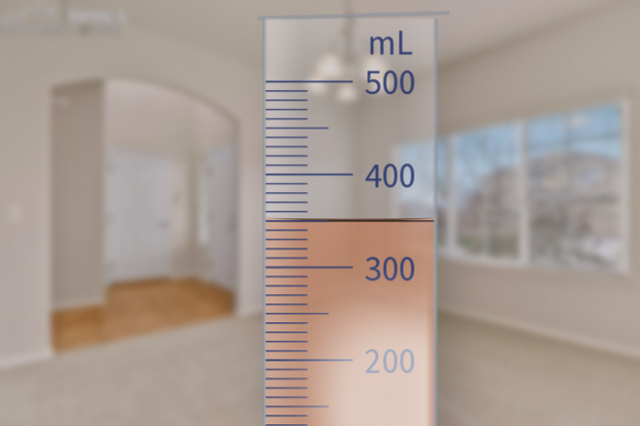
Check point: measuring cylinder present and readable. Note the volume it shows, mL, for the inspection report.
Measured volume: 350 mL
